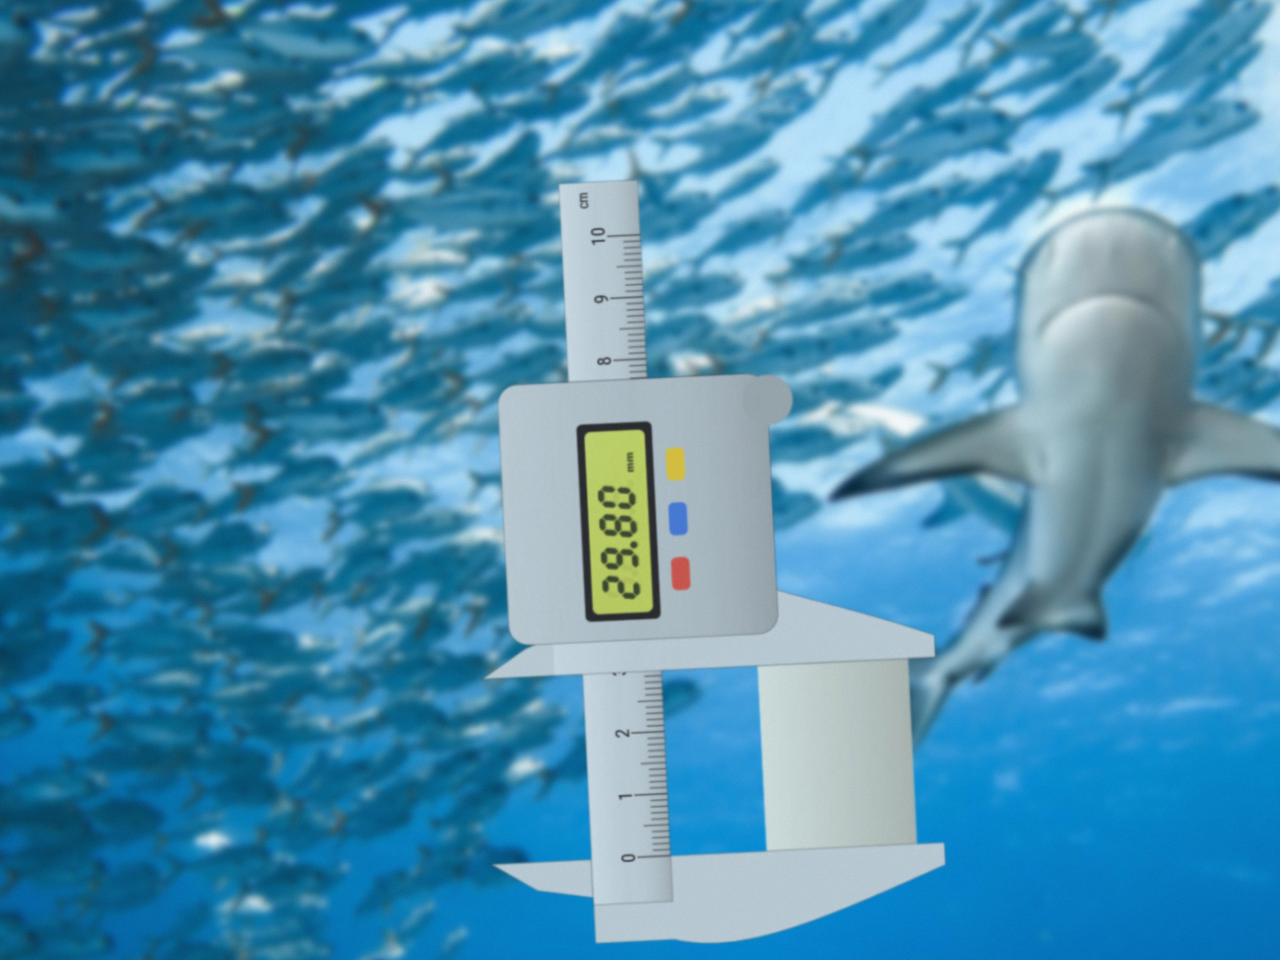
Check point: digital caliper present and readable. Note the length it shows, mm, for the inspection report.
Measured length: 29.80 mm
